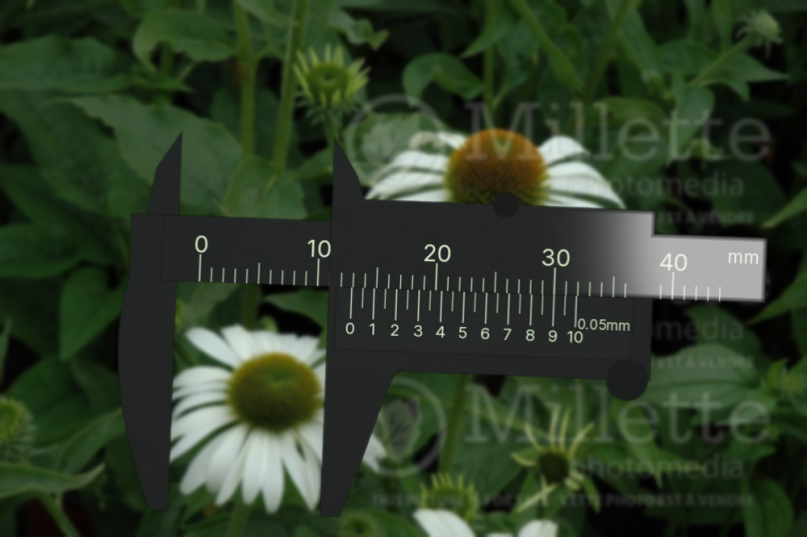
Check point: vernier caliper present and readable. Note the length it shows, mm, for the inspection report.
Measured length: 12.9 mm
